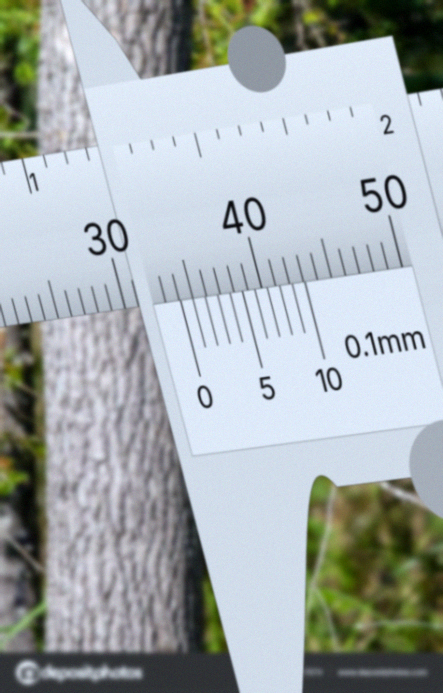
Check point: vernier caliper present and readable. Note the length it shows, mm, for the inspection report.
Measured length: 34.1 mm
